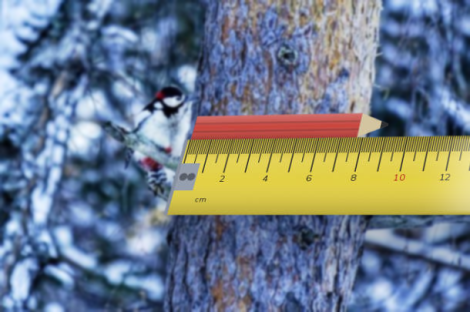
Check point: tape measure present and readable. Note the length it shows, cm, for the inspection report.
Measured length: 9 cm
